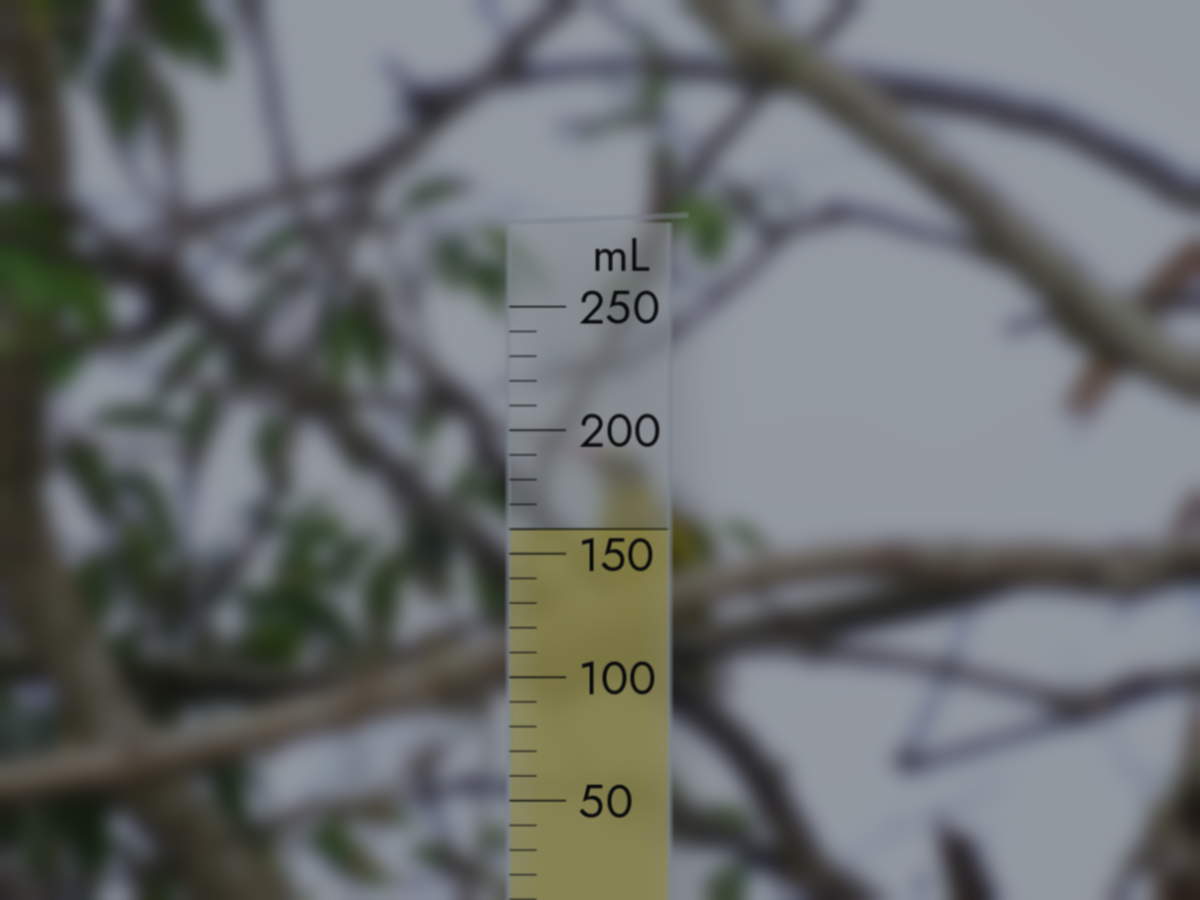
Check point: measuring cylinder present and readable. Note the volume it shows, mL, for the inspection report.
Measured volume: 160 mL
